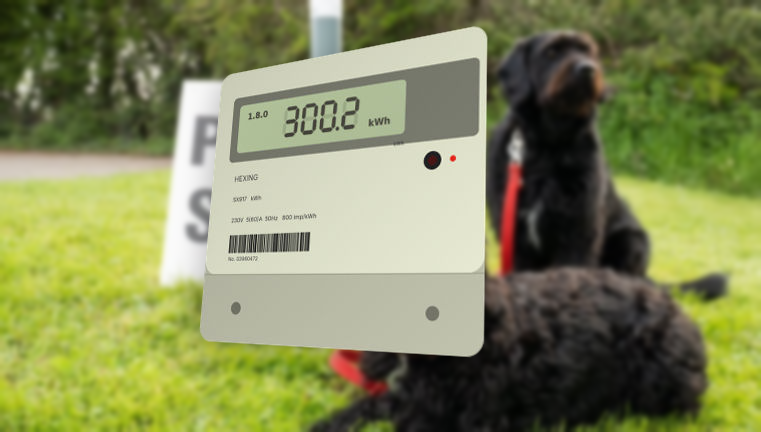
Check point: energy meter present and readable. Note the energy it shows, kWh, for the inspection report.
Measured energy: 300.2 kWh
